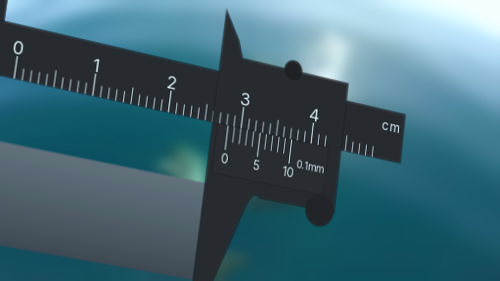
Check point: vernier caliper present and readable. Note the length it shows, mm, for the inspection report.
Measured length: 28.2 mm
